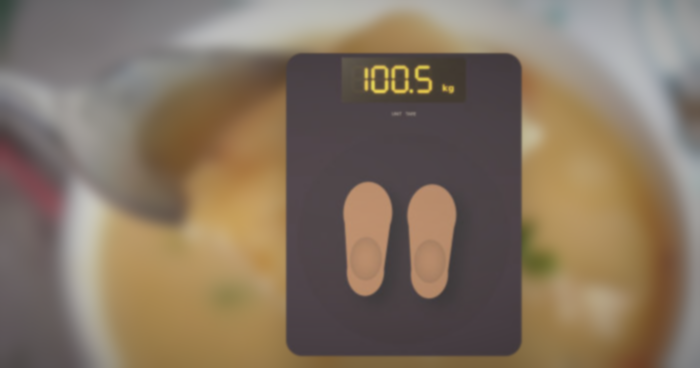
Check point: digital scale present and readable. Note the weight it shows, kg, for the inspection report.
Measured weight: 100.5 kg
